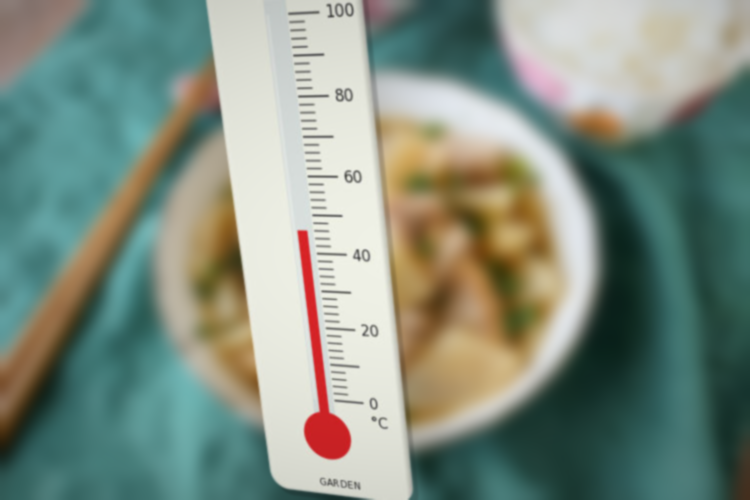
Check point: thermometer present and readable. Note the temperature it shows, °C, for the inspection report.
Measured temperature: 46 °C
